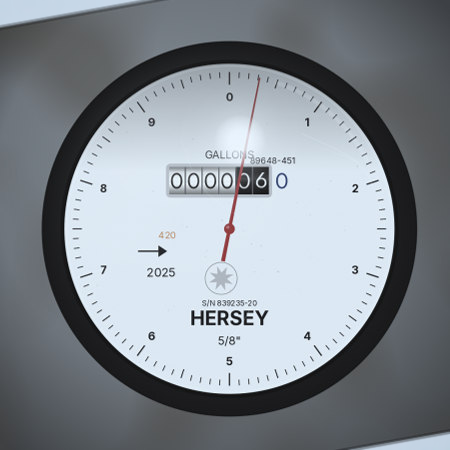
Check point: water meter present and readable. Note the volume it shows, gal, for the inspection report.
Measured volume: 60.3 gal
